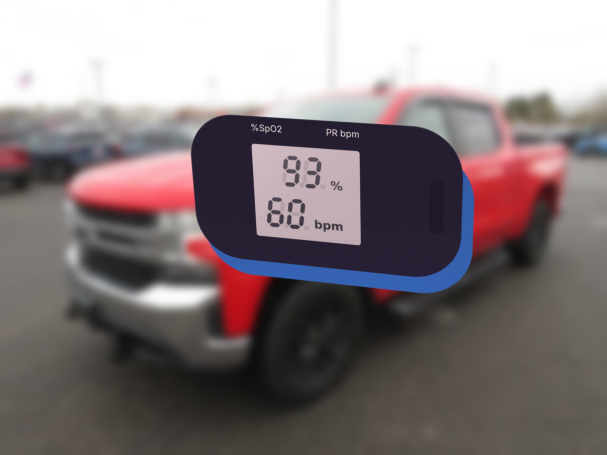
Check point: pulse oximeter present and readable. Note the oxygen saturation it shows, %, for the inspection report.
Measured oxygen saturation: 93 %
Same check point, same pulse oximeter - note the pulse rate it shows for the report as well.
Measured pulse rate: 60 bpm
